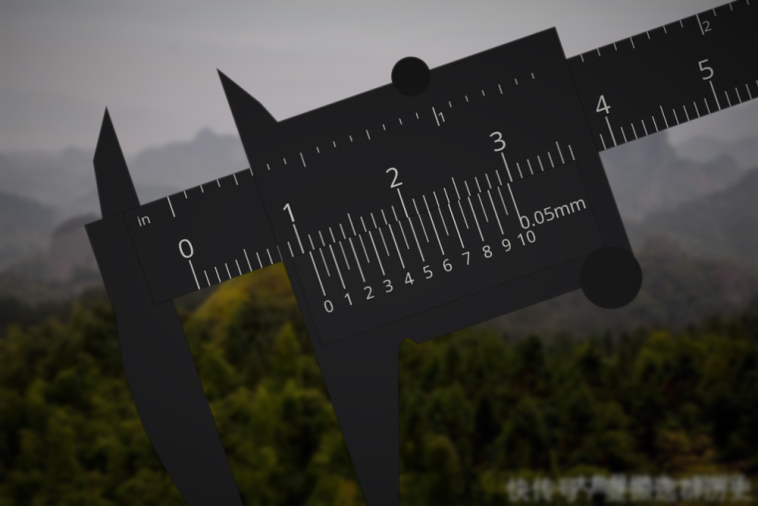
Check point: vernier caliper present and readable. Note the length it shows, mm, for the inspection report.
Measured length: 10.6 mm
